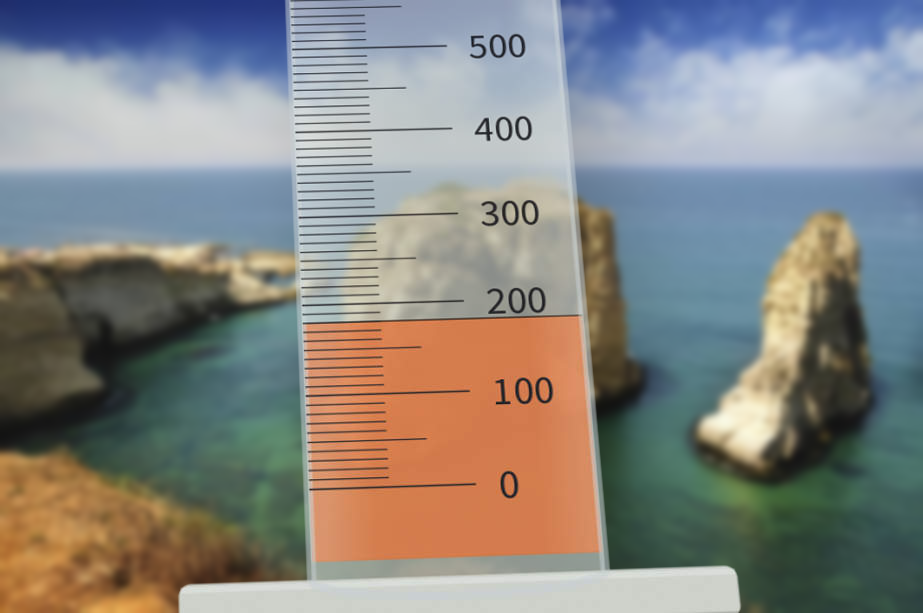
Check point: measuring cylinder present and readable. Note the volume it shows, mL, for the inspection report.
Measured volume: 180 mL
